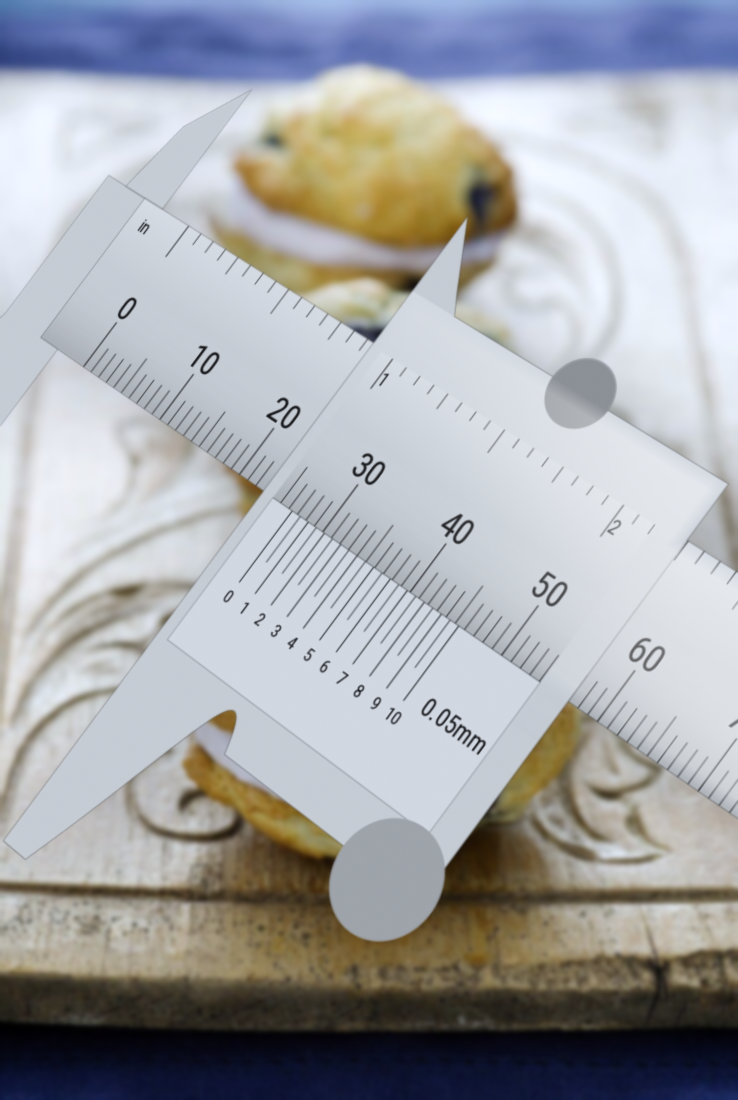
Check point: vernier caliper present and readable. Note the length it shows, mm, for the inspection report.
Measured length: 26.4 mm
